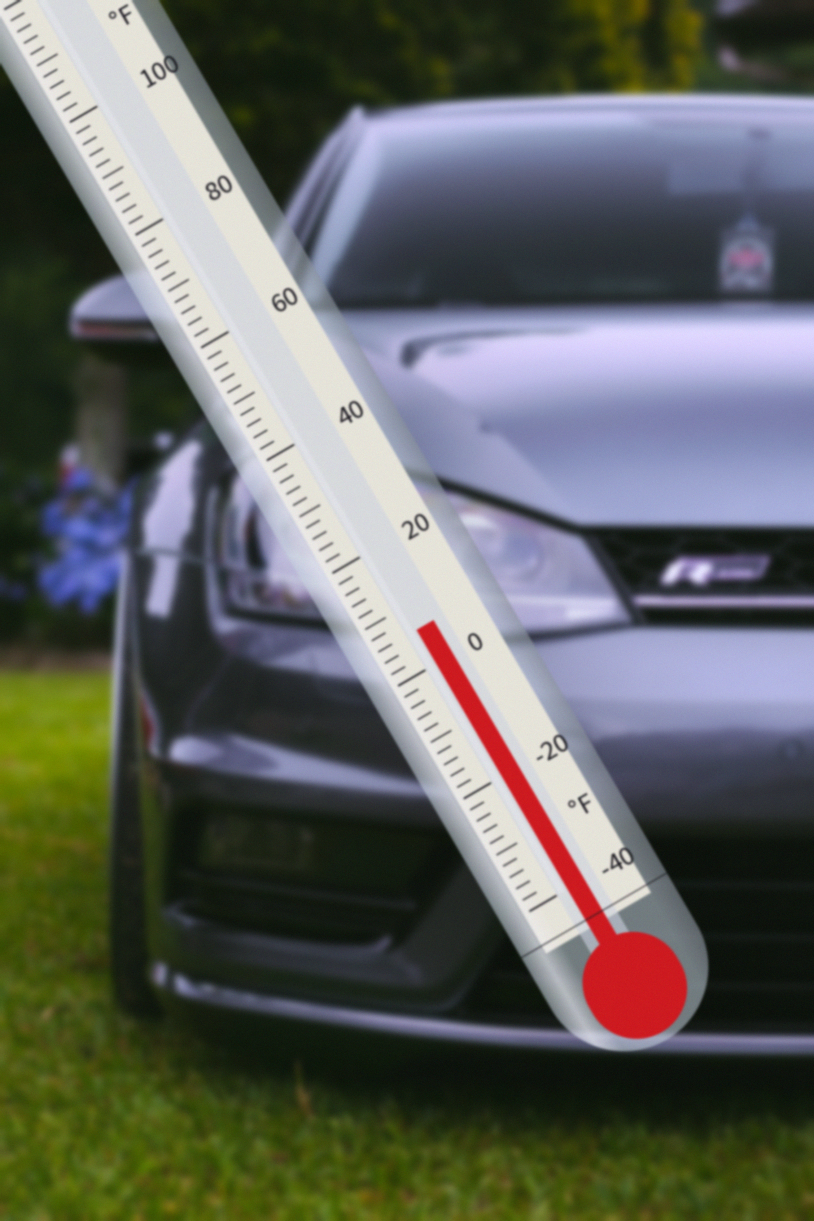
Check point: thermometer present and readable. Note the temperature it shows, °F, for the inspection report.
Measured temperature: 6 °F
